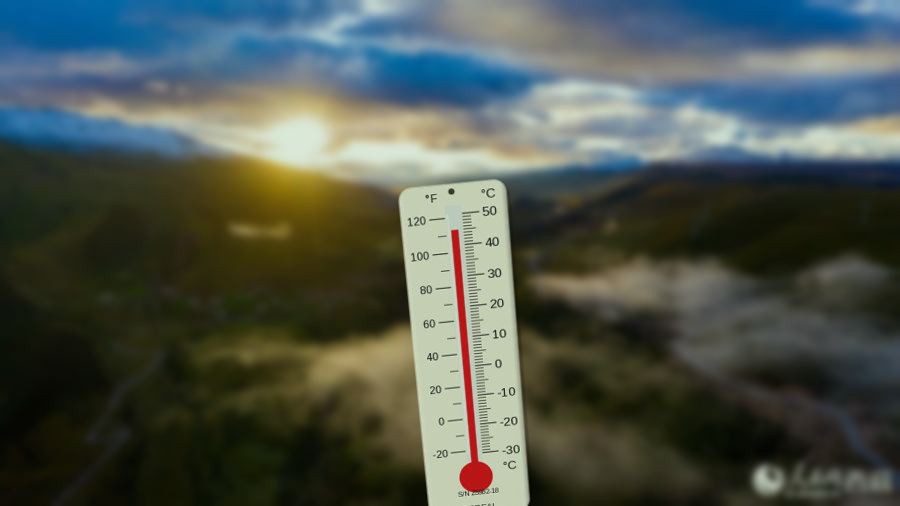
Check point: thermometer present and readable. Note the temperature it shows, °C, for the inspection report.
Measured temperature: 45 °C
